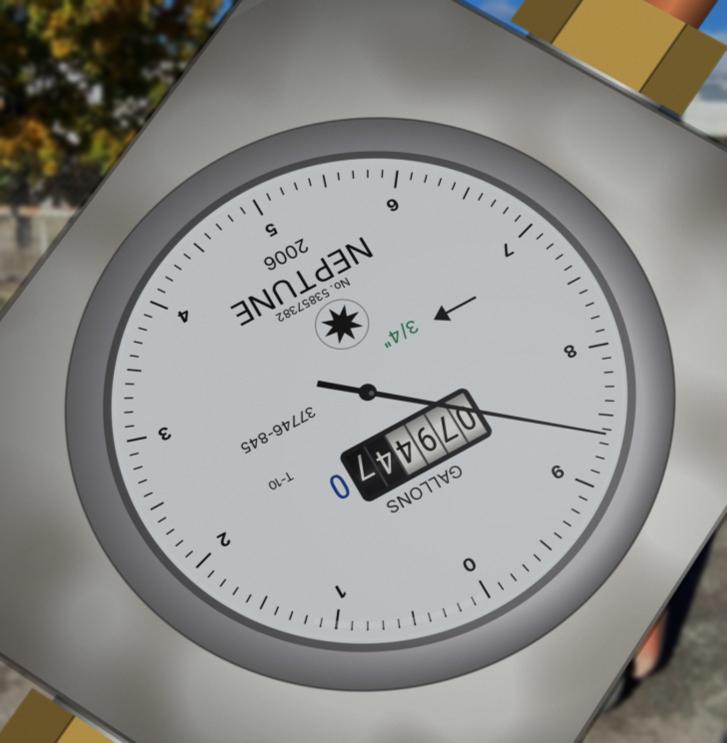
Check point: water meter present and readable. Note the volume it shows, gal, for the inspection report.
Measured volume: 794468.6 gal
